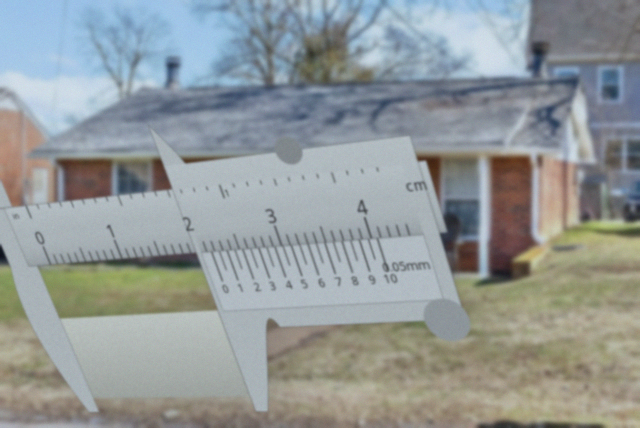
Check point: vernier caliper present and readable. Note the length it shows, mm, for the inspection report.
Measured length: 21.6 mm
